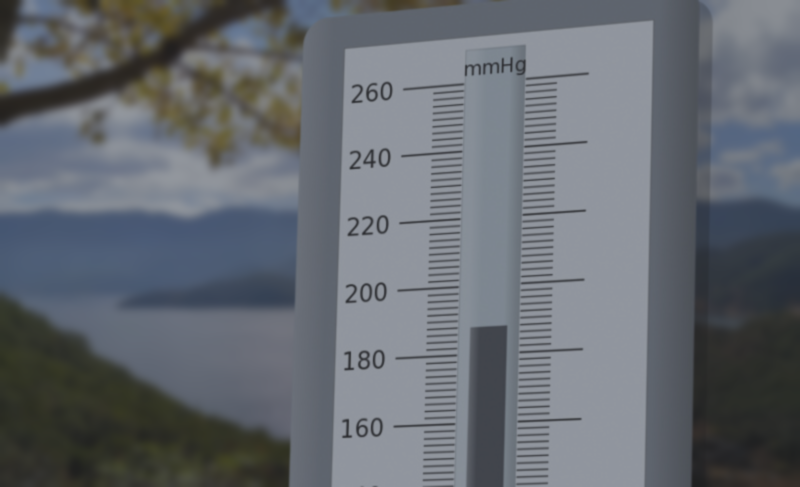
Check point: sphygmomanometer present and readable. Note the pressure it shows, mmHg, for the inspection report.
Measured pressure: 188 mmHg
